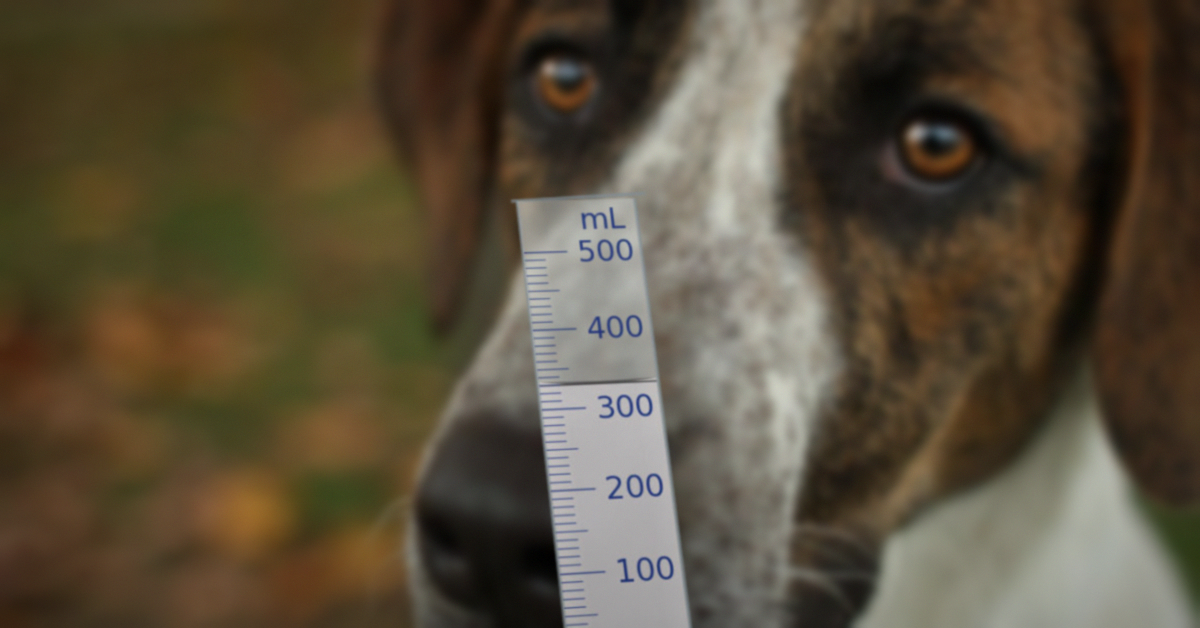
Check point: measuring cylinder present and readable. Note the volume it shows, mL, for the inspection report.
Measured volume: 330 mL
